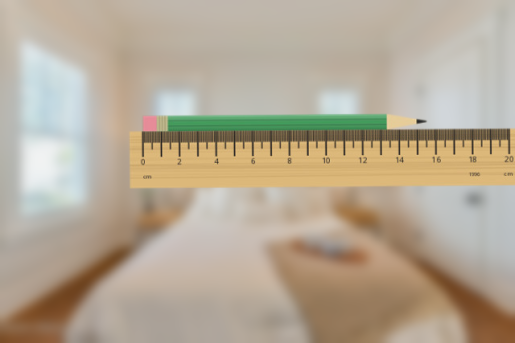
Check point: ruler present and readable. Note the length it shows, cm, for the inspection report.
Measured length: 15.5 cm
